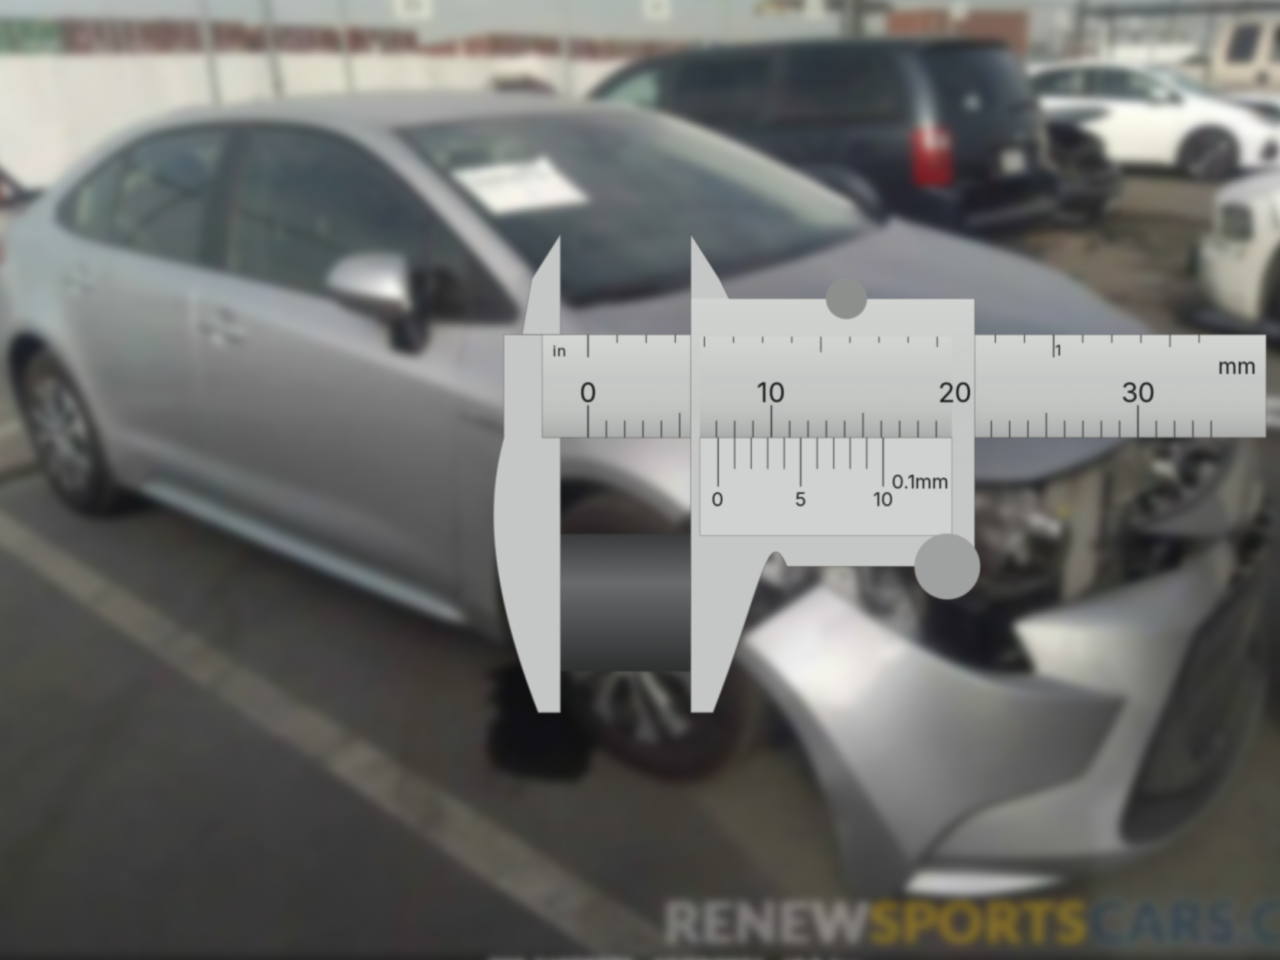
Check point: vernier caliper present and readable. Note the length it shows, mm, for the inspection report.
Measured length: 7.1 mm
